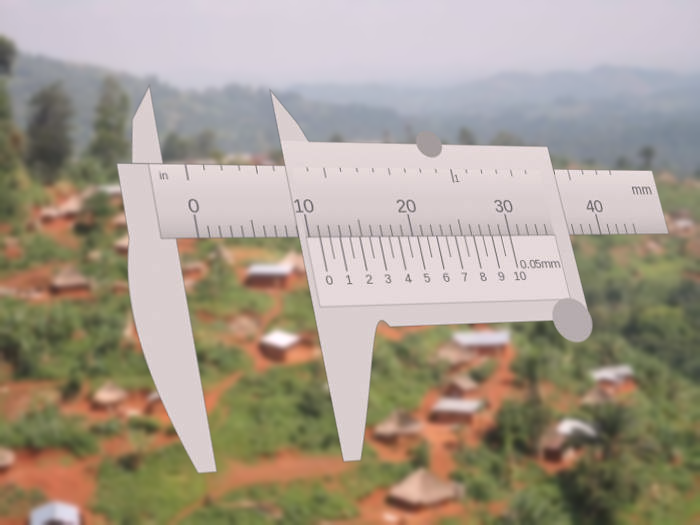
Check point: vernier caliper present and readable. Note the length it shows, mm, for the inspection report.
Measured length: 11.0 mm
